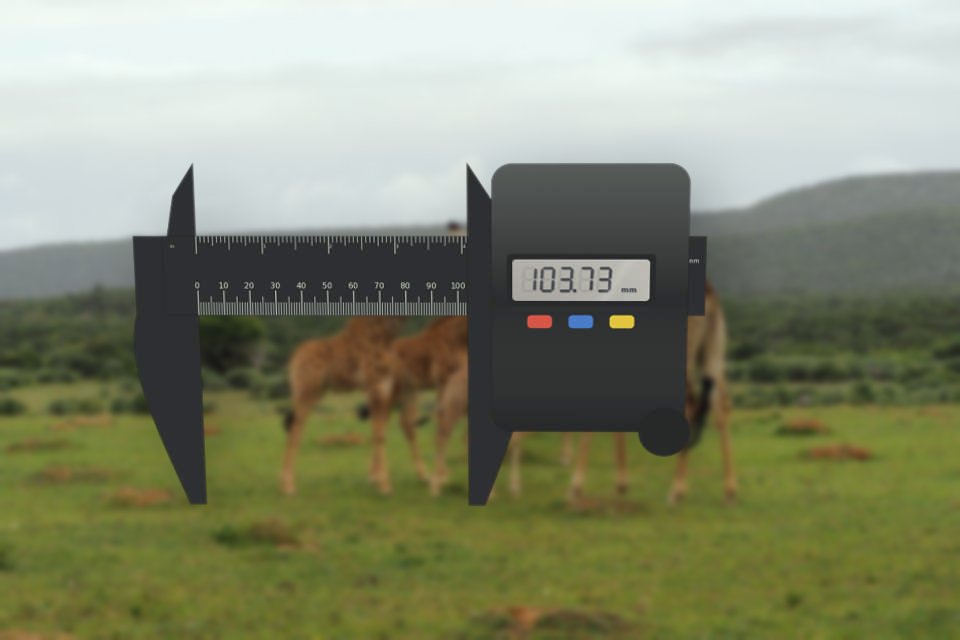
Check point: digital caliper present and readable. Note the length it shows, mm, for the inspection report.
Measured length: 103.73 mm
